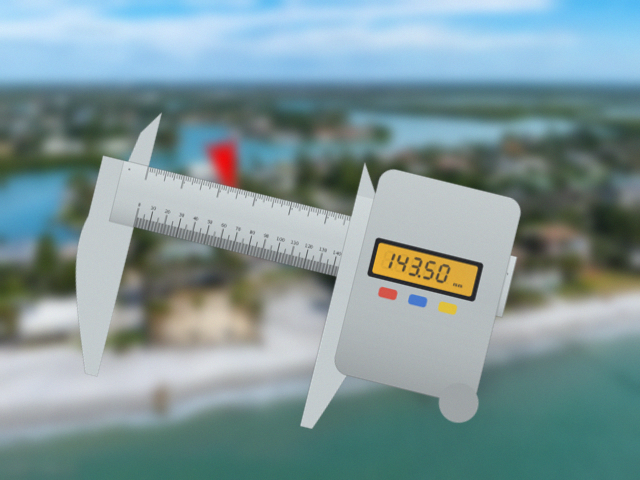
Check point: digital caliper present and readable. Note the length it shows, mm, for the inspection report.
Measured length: 143.50 mm
